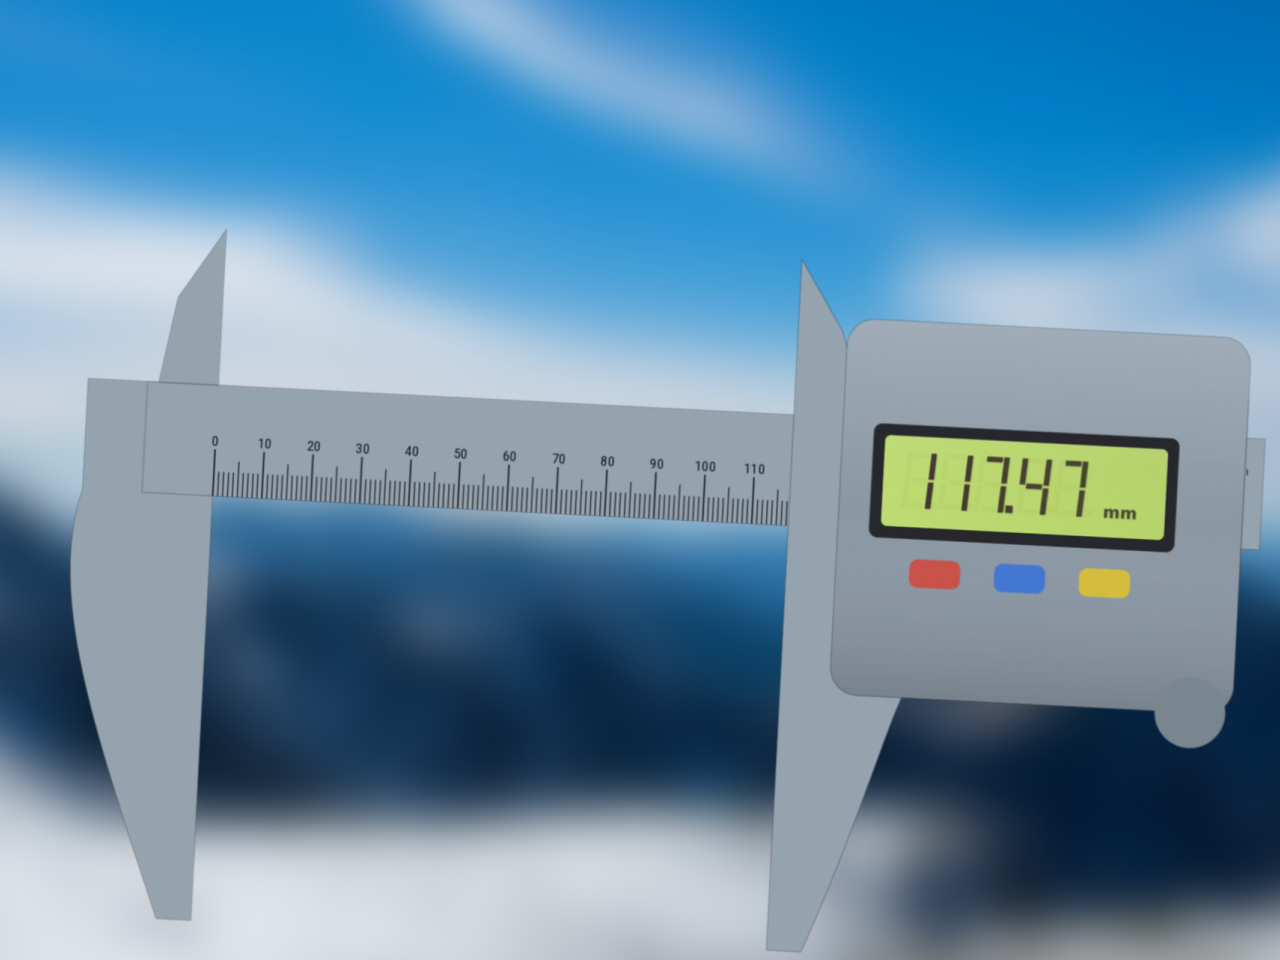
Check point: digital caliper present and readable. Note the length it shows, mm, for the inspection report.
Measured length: 117.47 mm
